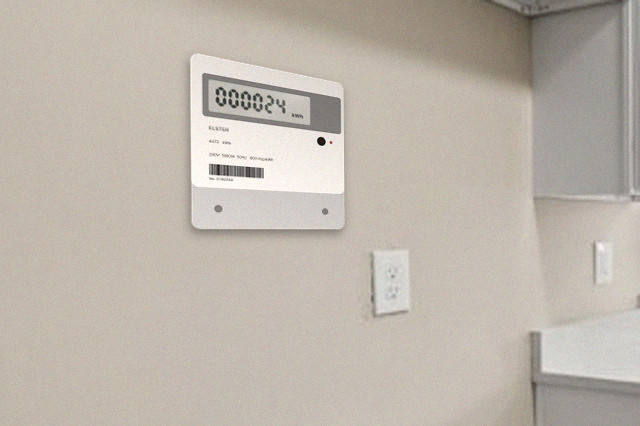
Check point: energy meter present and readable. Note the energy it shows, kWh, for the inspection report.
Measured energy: 24 kWh
